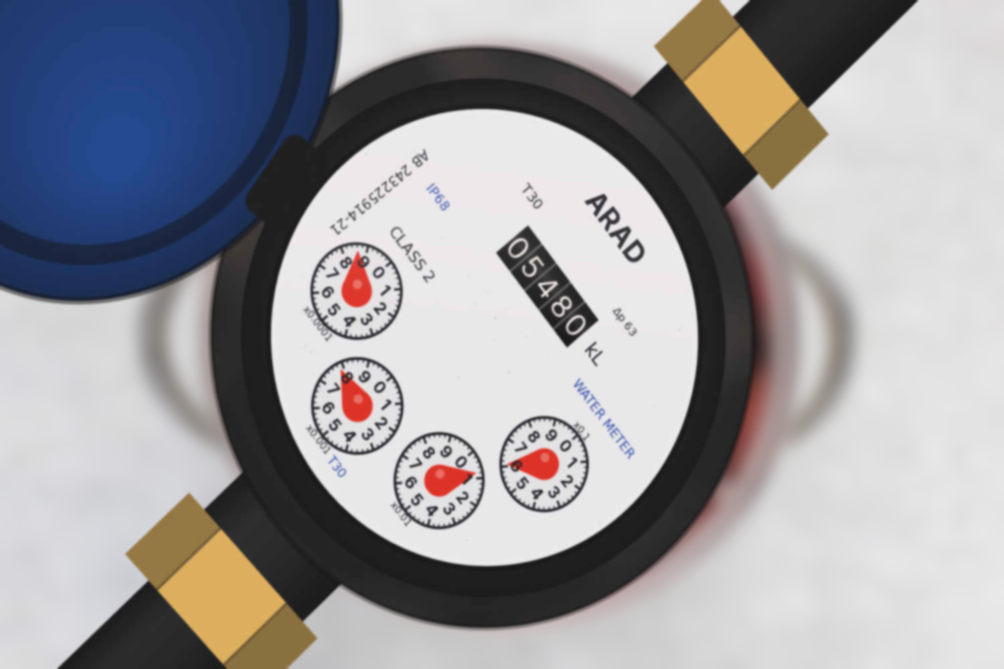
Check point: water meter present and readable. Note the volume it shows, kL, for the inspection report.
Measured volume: 5480.6078 kL
